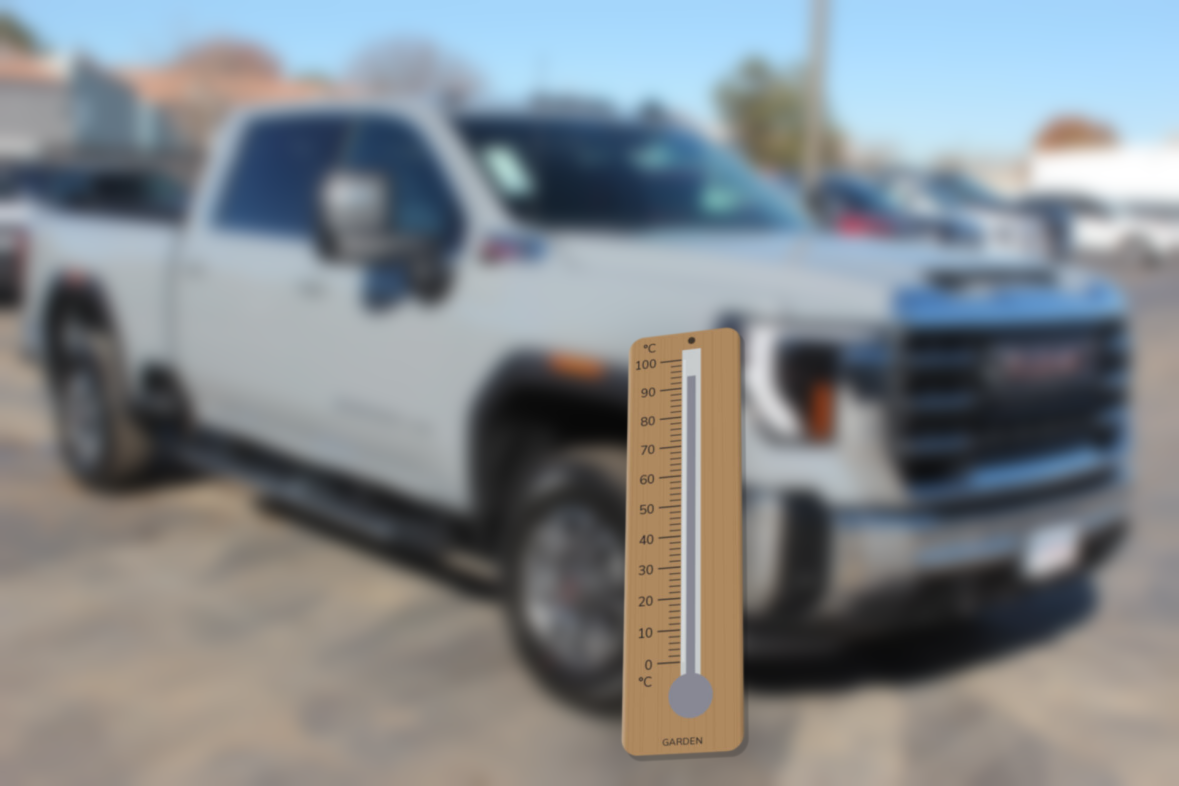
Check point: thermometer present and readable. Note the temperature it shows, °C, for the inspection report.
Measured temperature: 94 °C
